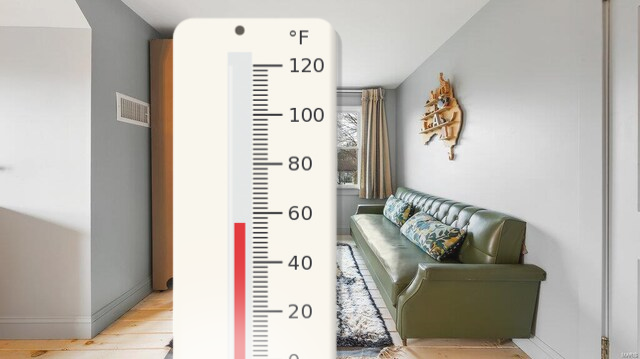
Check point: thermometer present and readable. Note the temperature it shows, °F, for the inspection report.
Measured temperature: 56 °F
